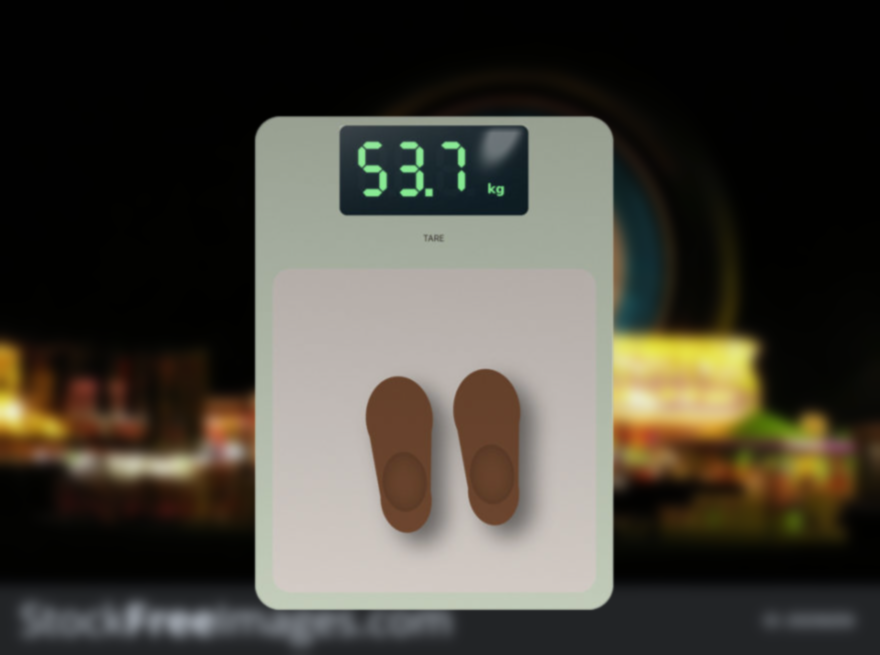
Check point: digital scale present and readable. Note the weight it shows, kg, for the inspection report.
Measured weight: 53.7 kg
